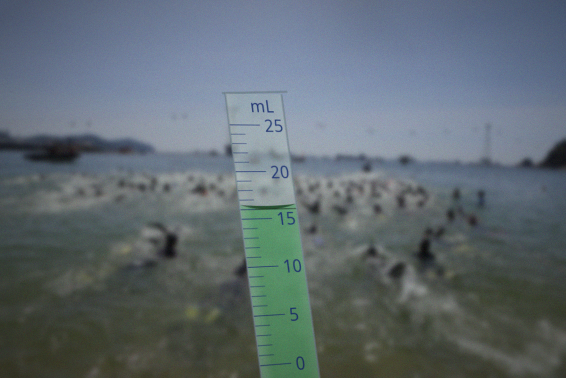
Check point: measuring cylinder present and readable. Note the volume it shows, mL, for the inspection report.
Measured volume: 16 mL
